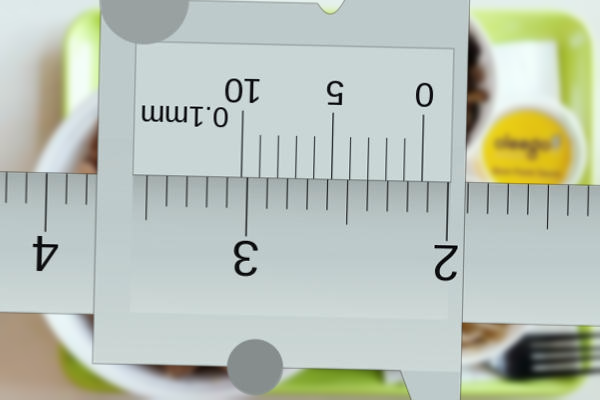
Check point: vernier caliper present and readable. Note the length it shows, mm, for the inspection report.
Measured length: 21.3 mm
